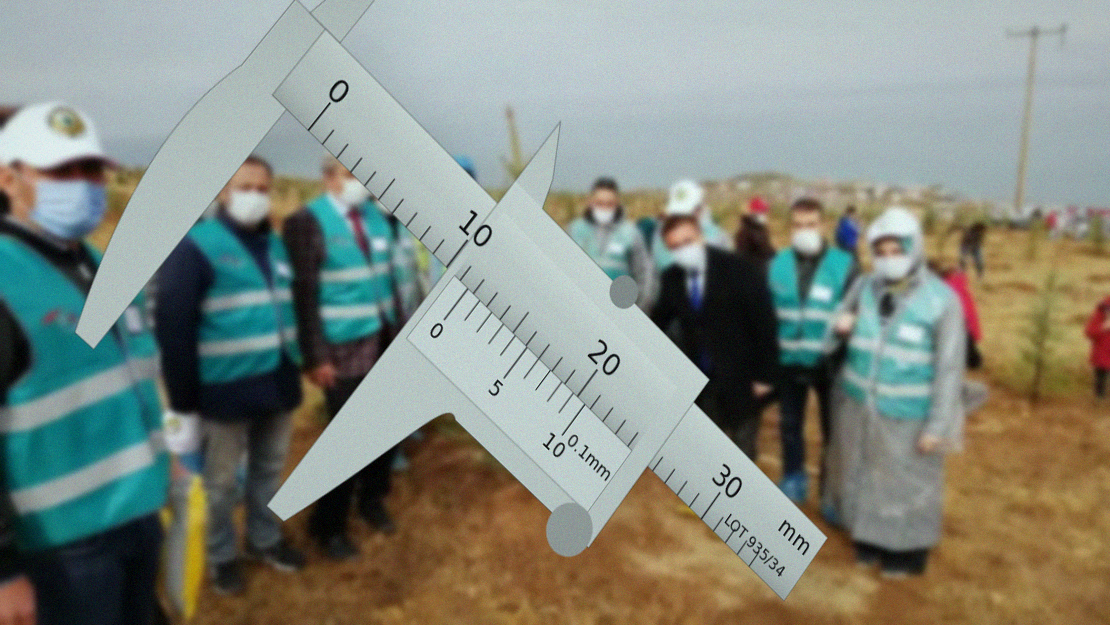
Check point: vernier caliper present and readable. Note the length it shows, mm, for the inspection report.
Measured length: 11.6 mm
